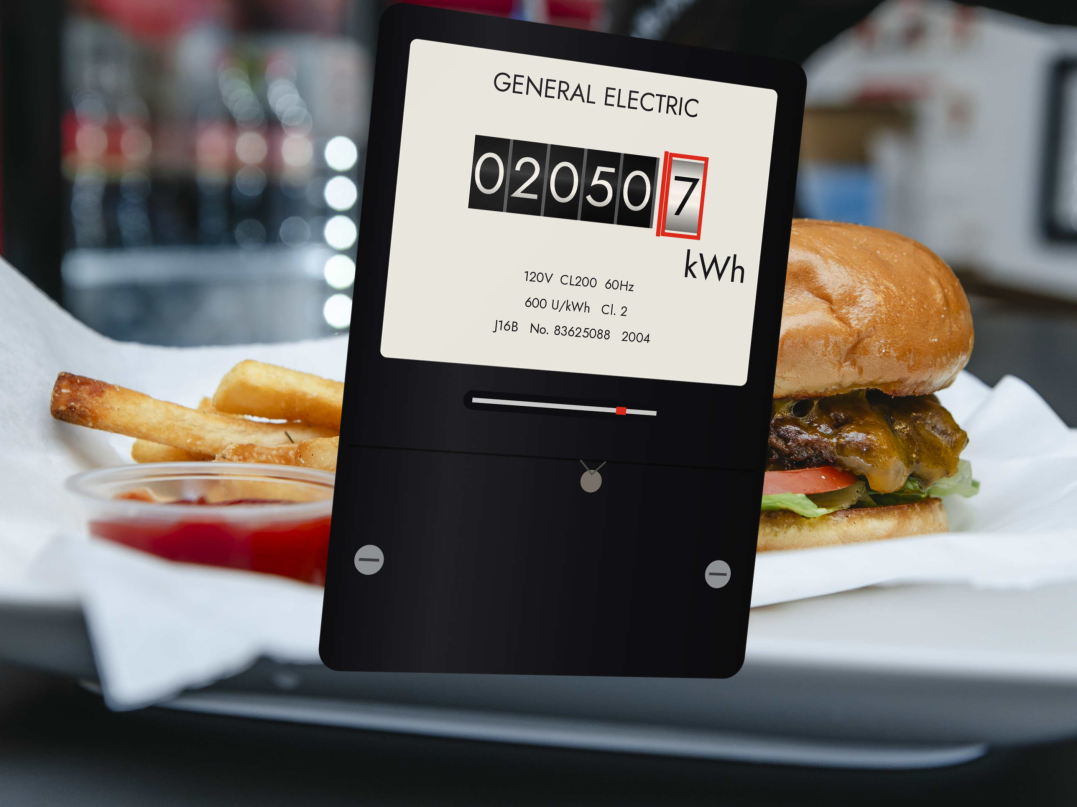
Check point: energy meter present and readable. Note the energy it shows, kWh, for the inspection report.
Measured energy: 2050.7 kWh
